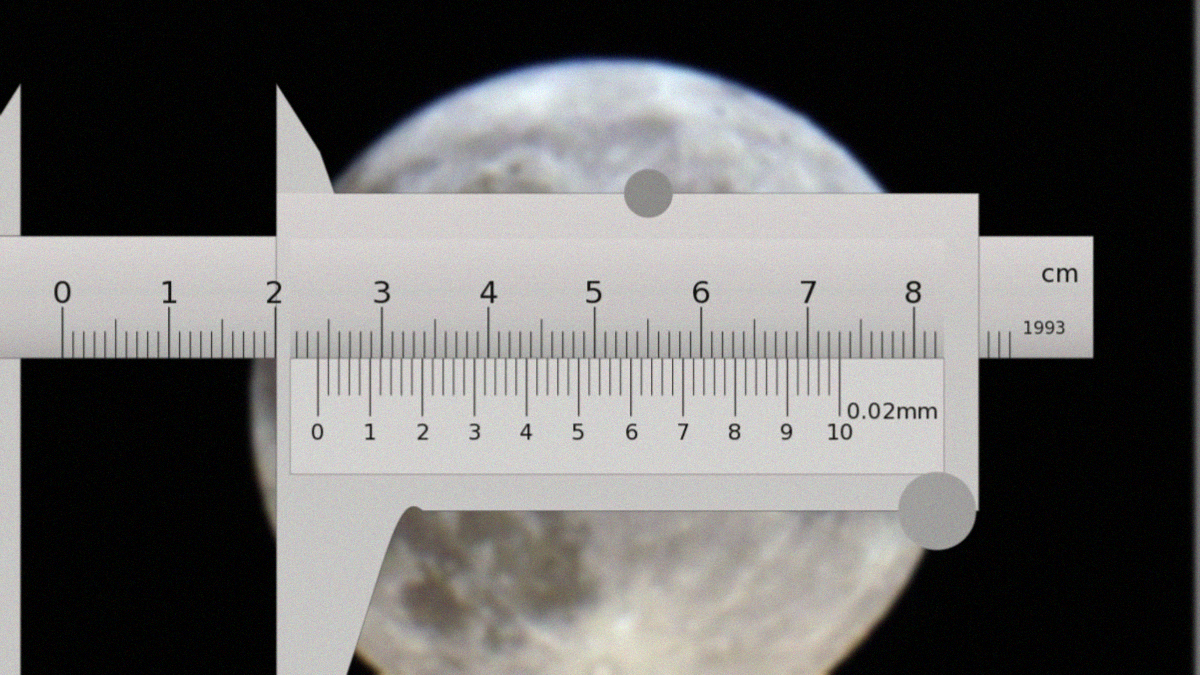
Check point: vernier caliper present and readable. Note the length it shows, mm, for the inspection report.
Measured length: 24.0 mm
